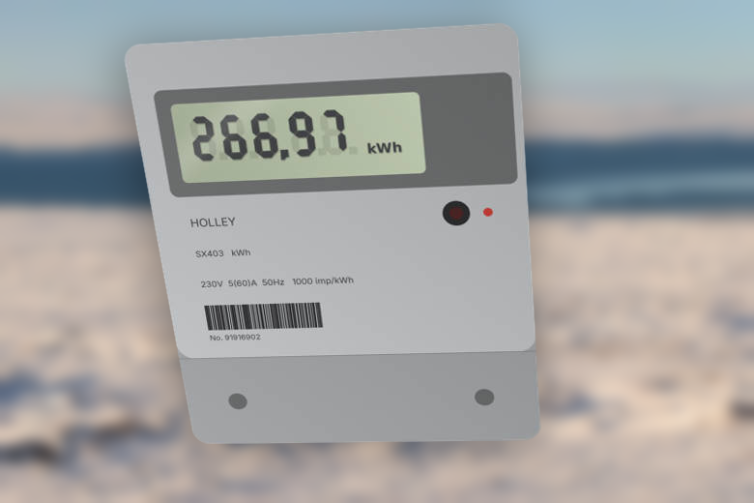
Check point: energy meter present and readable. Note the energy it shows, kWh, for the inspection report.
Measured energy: 266.97 kWh
